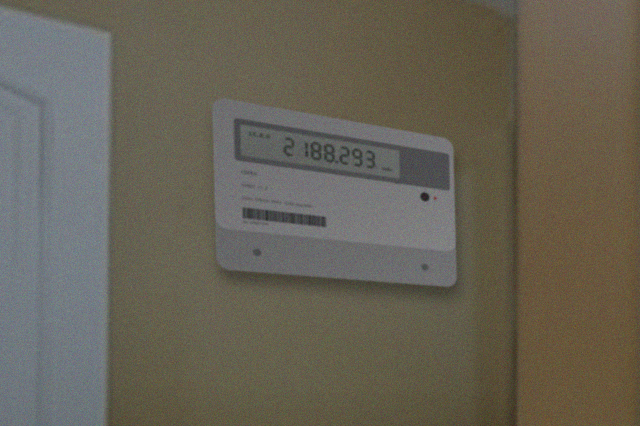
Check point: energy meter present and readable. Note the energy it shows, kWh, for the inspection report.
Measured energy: 2188.293 kWh
